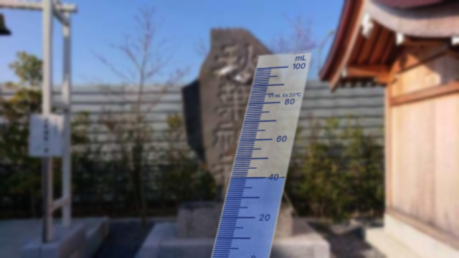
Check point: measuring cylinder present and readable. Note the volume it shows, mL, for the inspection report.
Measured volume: 40 mL
